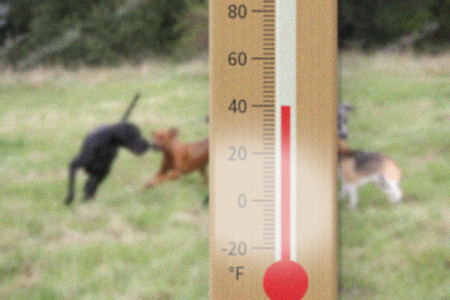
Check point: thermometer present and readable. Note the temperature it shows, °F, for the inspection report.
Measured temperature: 40 °F
